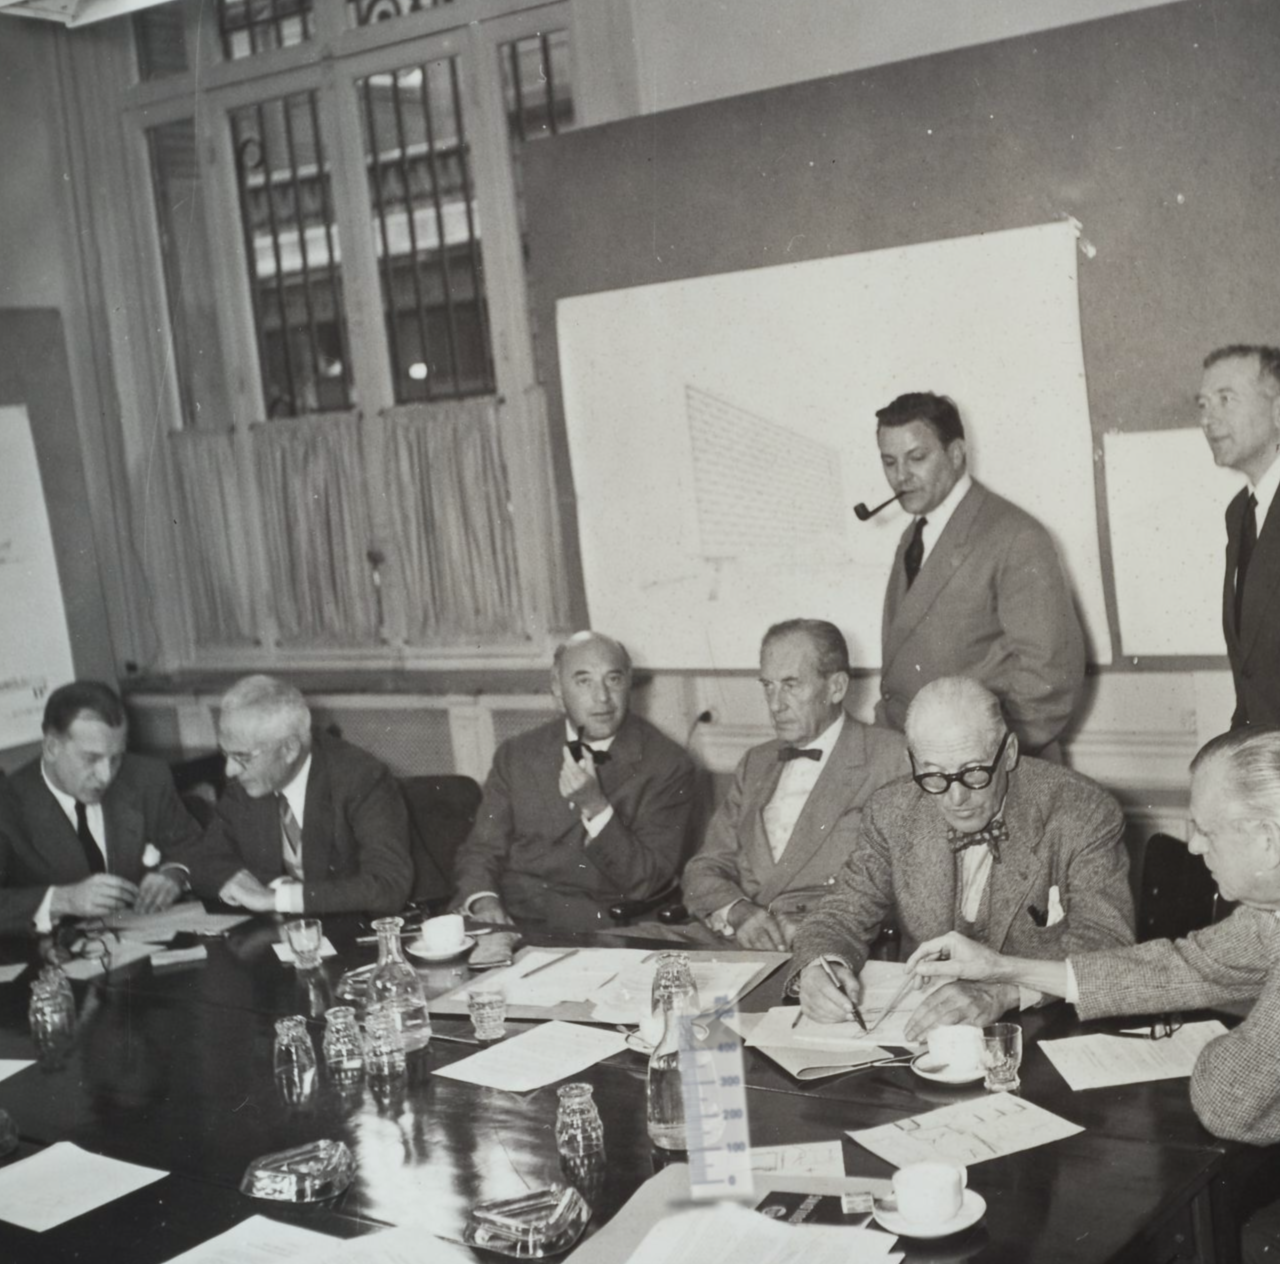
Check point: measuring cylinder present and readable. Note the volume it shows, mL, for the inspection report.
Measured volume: 400 mL
